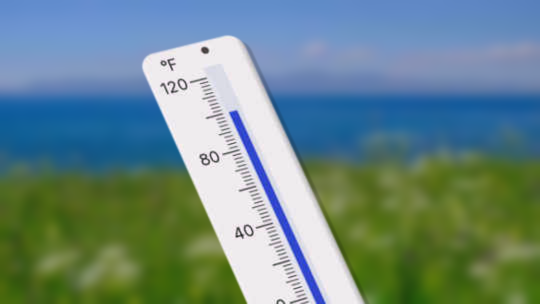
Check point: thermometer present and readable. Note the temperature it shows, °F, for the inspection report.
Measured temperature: 100 °F
